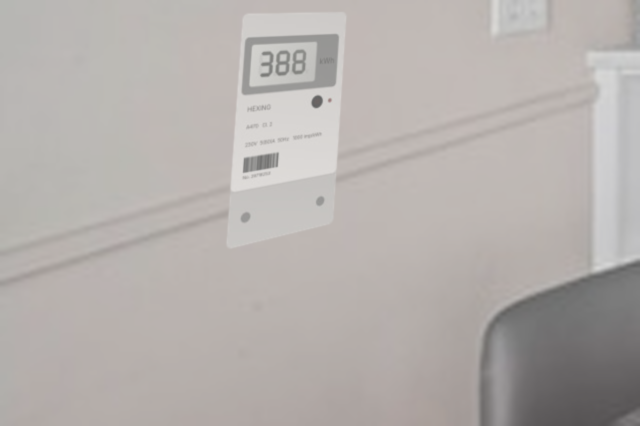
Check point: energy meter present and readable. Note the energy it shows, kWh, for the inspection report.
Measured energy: 388 kWh
